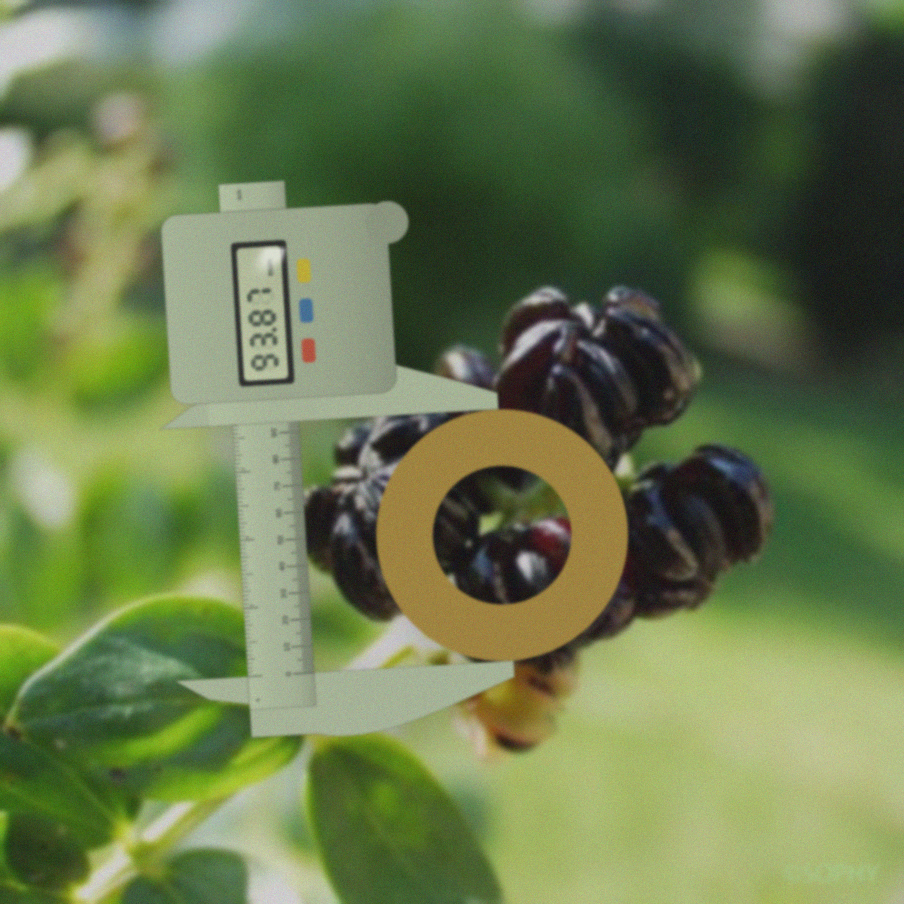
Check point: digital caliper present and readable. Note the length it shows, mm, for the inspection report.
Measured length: 93.87 mm
